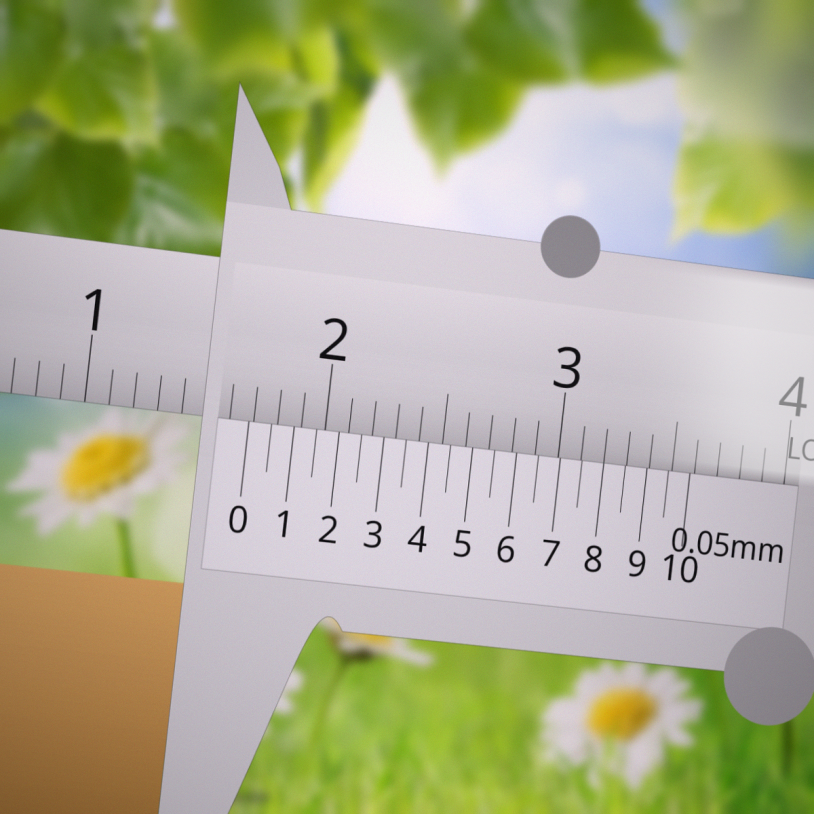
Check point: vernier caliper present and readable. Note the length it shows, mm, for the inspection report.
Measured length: 16.80 mm
